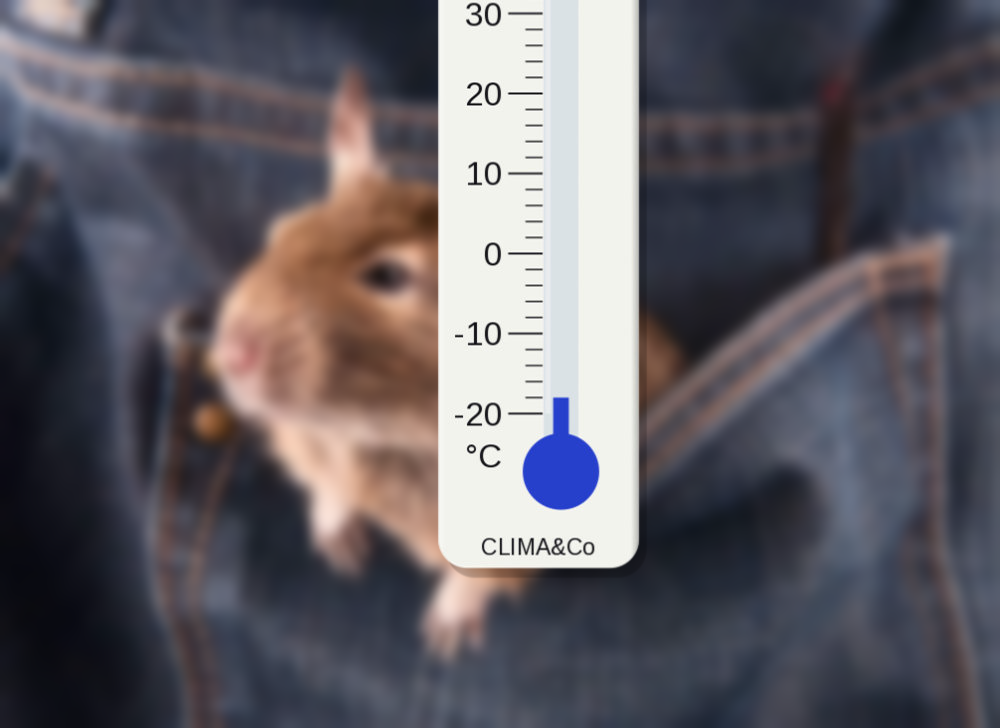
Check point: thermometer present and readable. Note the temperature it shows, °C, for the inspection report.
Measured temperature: -18 °C
